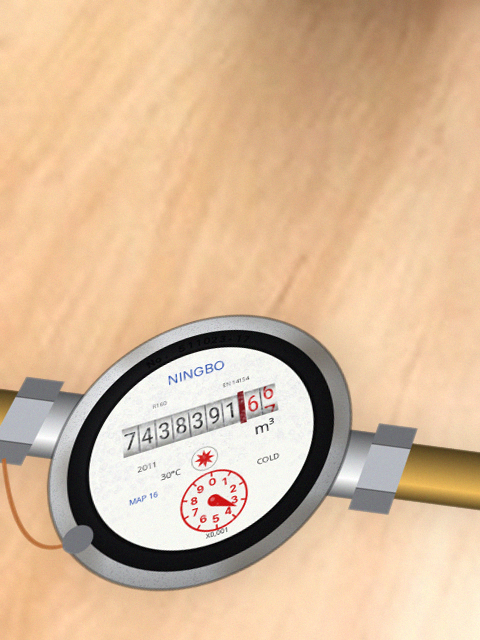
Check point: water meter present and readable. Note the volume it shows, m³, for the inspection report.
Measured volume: 7438391.663 m³
